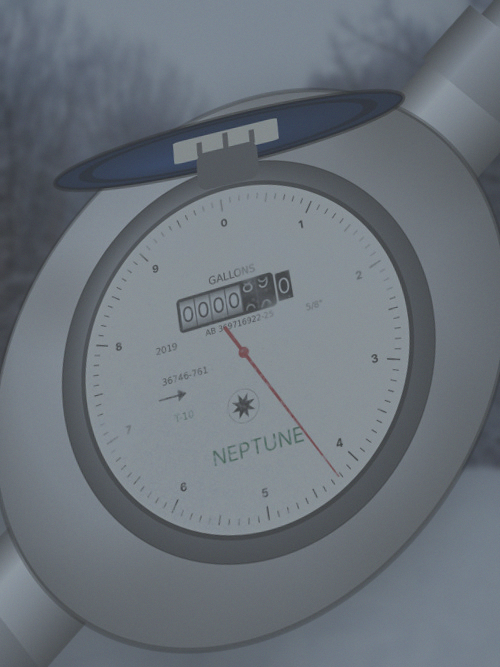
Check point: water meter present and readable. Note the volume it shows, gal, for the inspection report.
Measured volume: 894.2 gal
